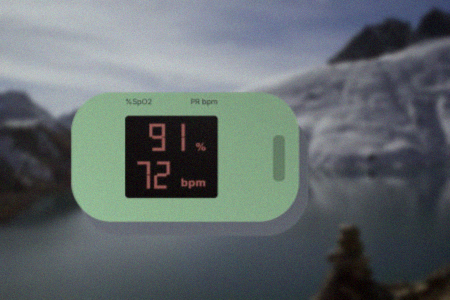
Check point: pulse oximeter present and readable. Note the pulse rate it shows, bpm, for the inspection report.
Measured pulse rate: 72 bpm
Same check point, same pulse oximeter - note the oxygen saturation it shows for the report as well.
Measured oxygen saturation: 91 %
